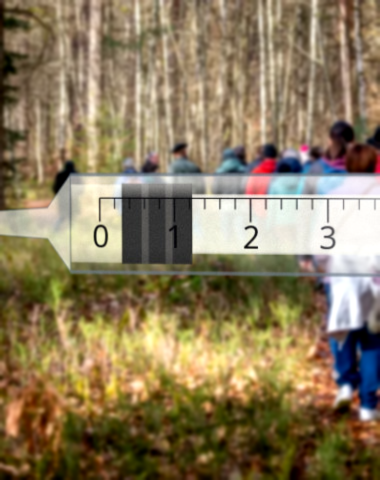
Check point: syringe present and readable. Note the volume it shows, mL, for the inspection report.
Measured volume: 0.3 mL
